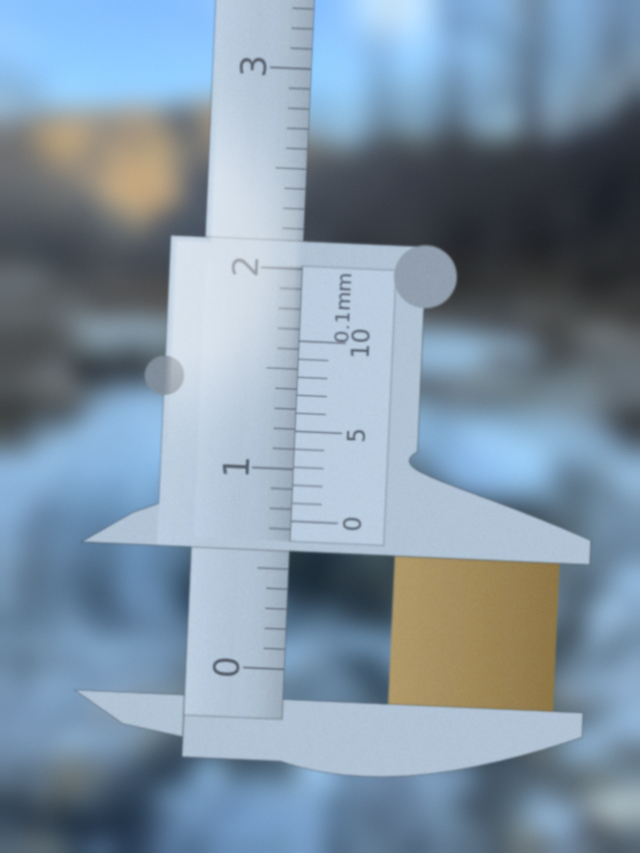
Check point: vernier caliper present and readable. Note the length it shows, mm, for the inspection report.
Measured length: 7.4 mm
